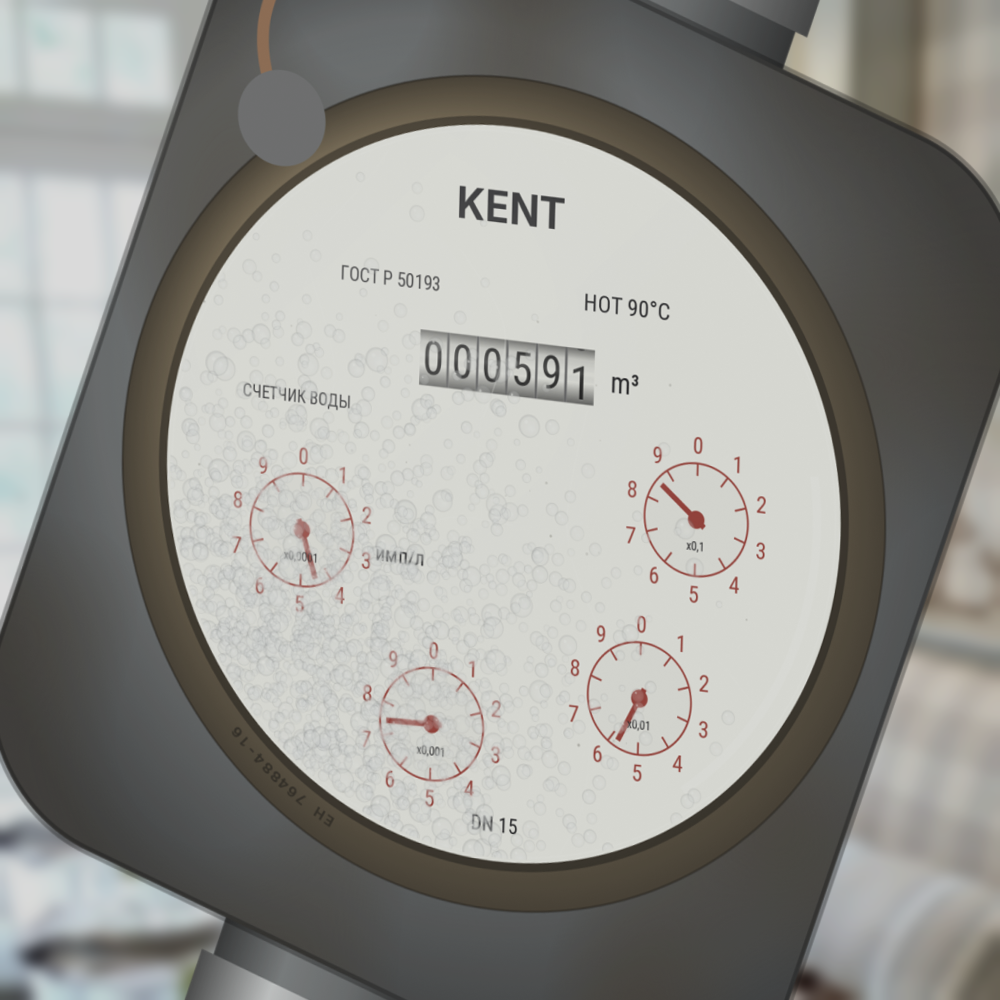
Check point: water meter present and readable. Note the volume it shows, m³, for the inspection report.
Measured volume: 590.8574 m³
